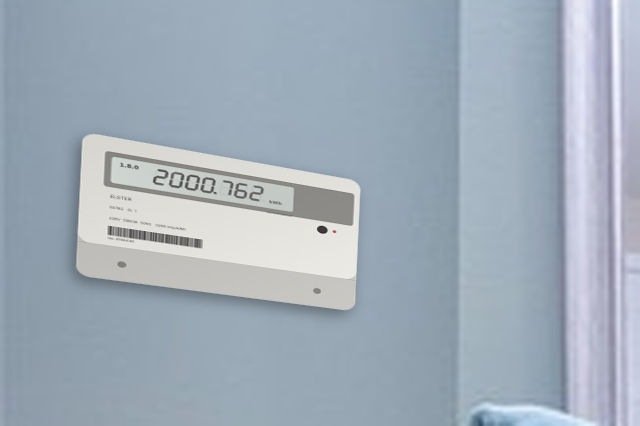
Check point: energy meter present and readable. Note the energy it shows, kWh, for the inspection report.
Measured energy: 2000.762 kWh
